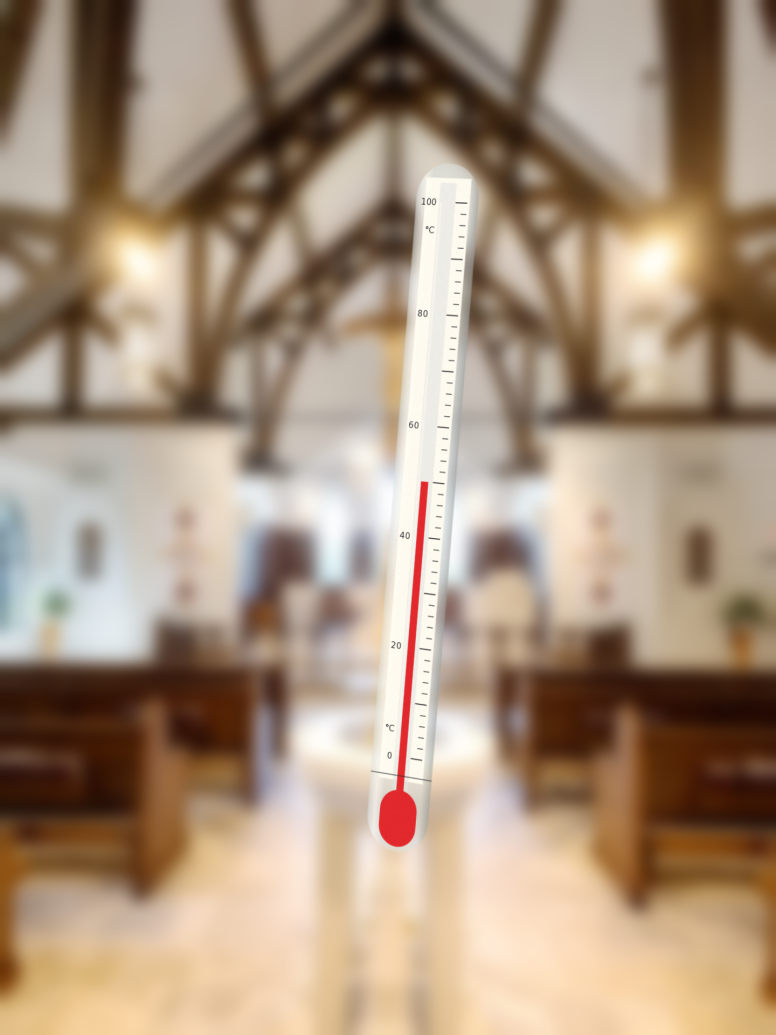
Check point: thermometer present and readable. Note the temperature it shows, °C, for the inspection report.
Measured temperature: 50 °C
